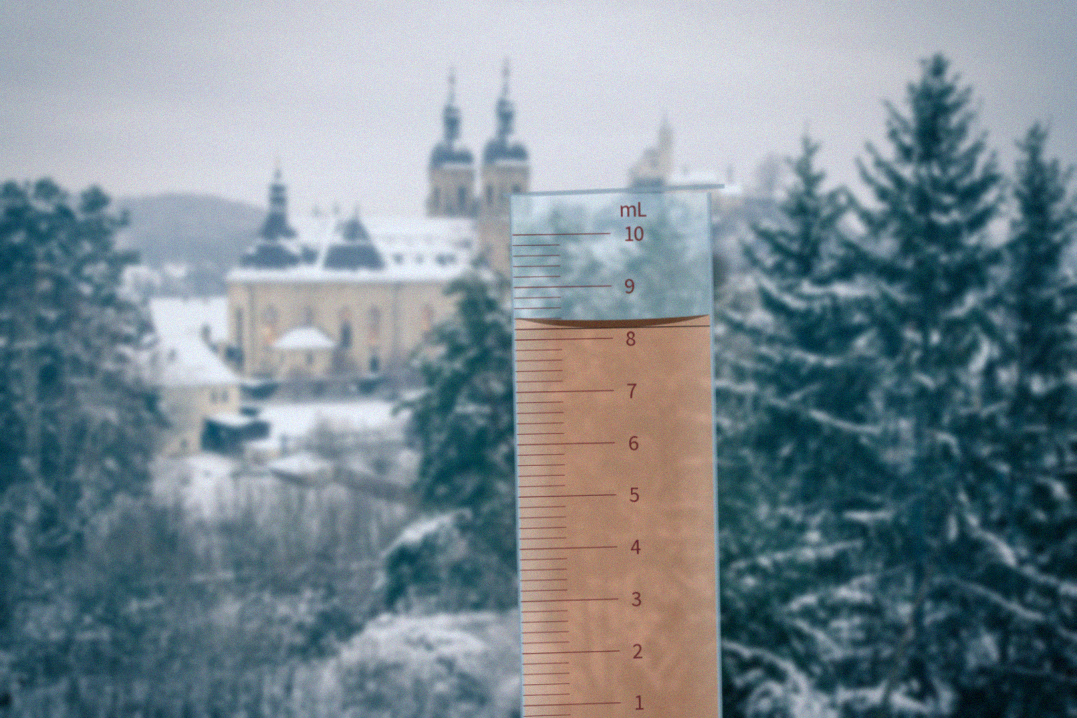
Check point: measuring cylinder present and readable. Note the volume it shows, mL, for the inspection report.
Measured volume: 8.2 mL
